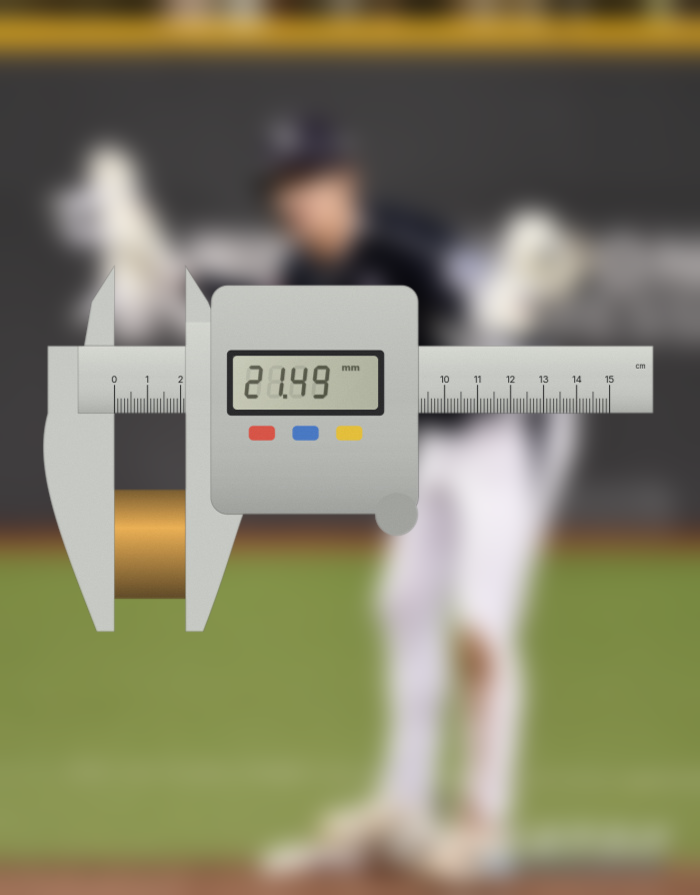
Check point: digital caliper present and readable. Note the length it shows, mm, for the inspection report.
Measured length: 21.49 mm
